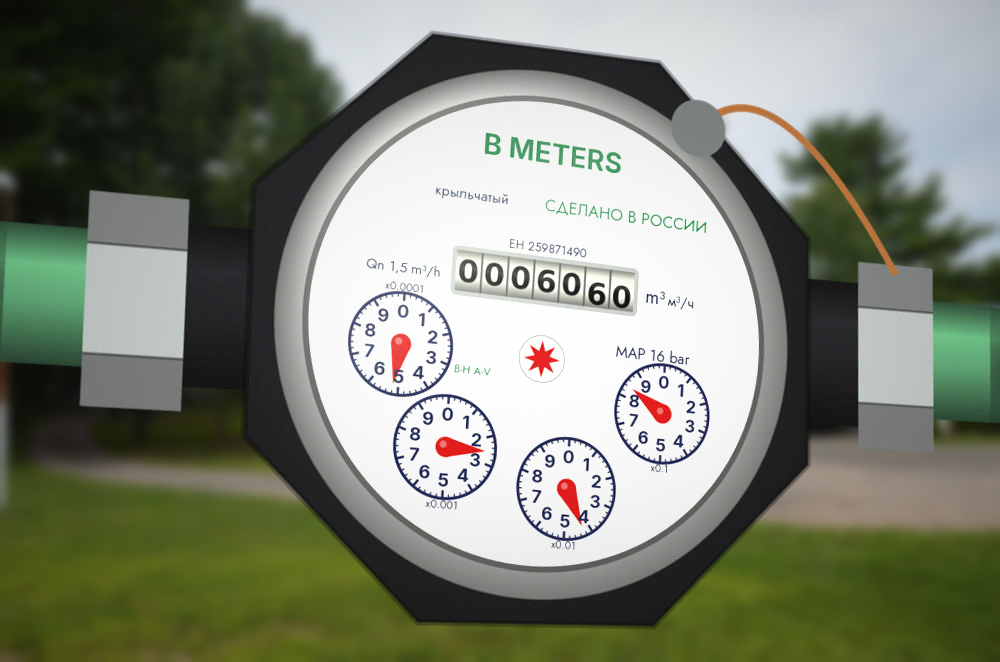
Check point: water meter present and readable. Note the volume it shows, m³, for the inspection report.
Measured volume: 6059.8425 m³
